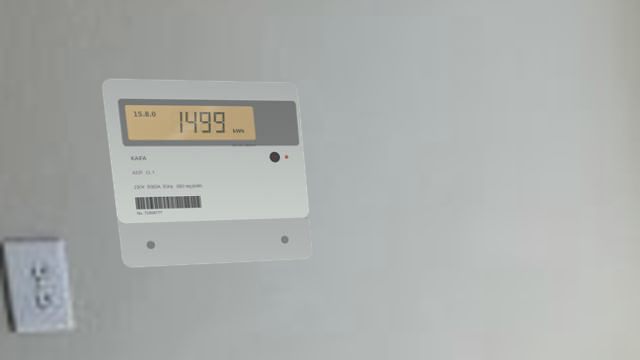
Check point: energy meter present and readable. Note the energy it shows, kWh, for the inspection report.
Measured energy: 1499 kWh
